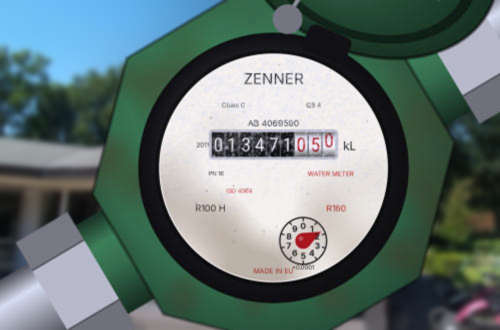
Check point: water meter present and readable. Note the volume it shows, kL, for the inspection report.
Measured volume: 13471.0501 kL
